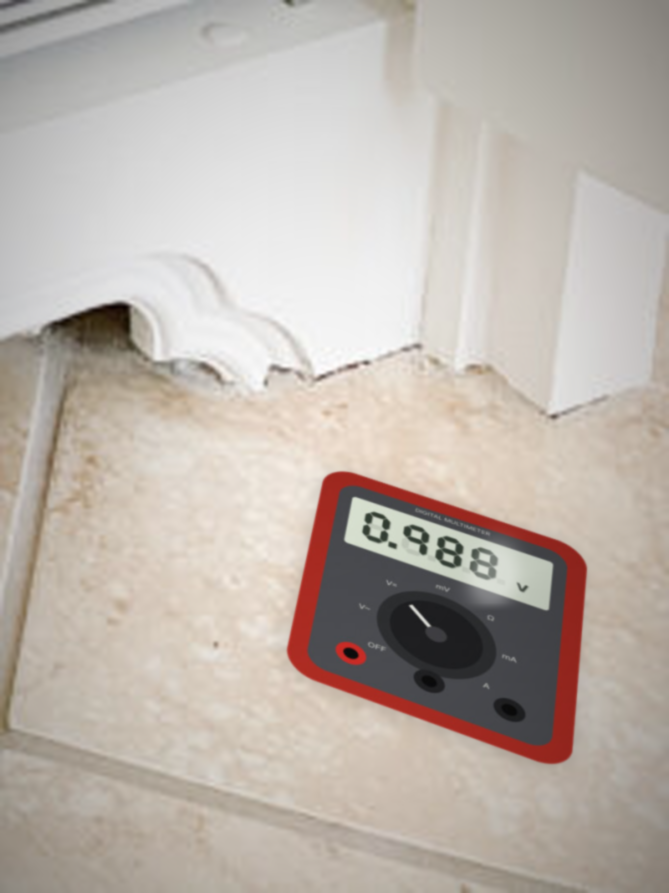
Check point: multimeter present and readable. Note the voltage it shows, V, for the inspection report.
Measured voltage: 0.988 V
